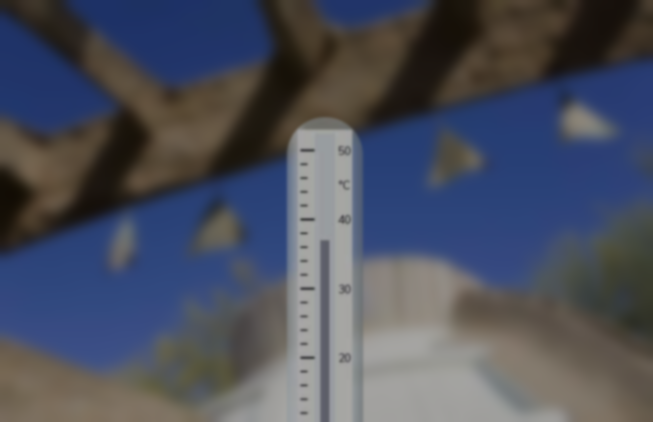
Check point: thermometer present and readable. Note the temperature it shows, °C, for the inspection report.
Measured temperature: 37 °C
